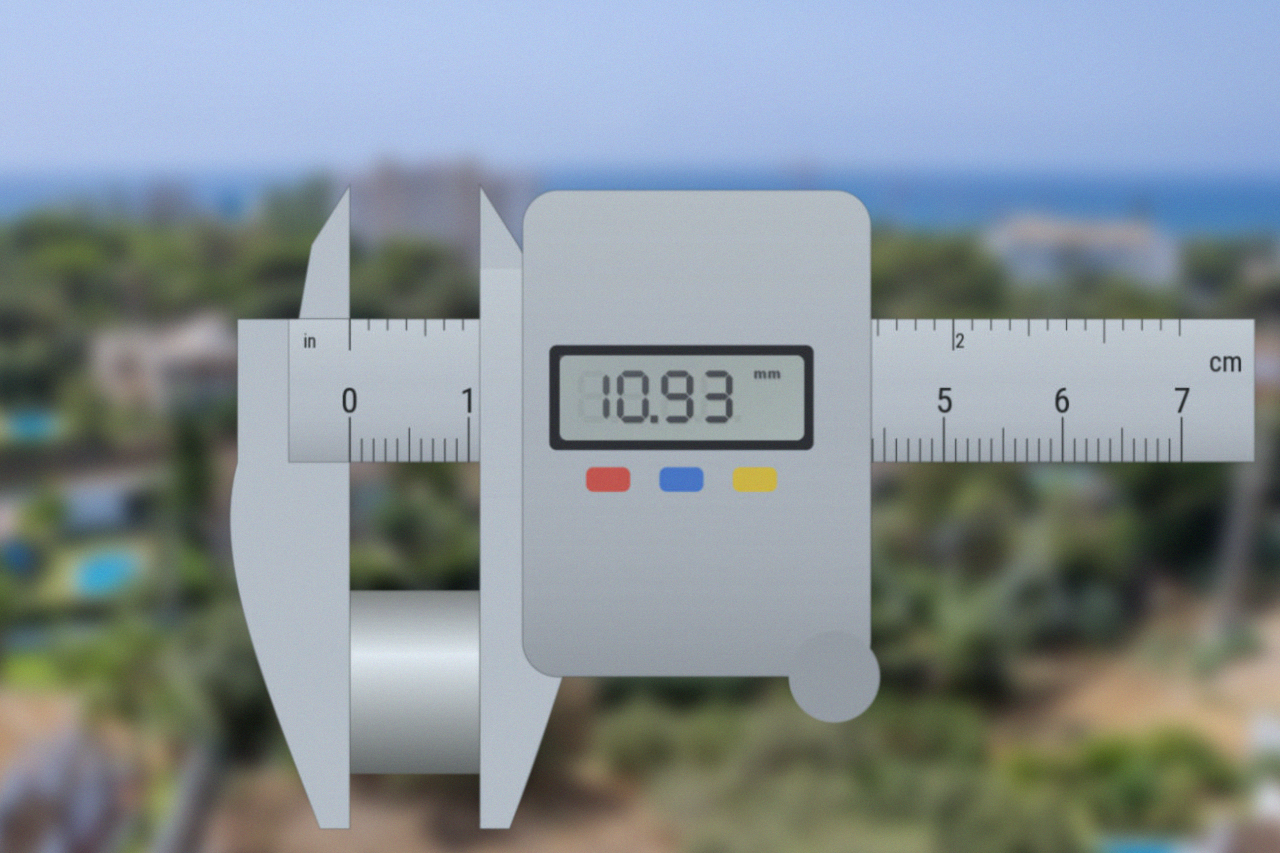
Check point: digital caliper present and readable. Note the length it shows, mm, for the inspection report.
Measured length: 10.93 mm
